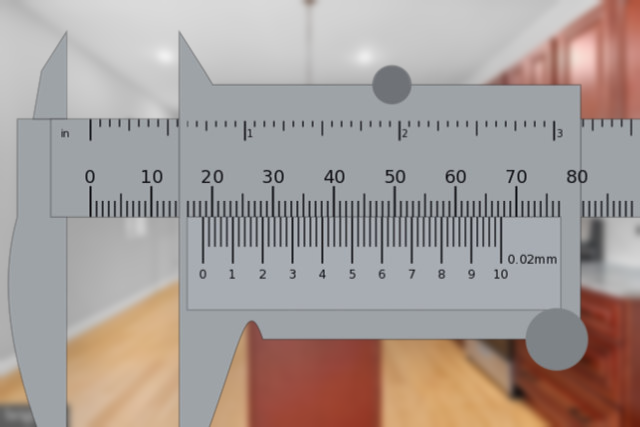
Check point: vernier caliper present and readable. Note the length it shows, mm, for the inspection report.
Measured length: 18.5 mm
